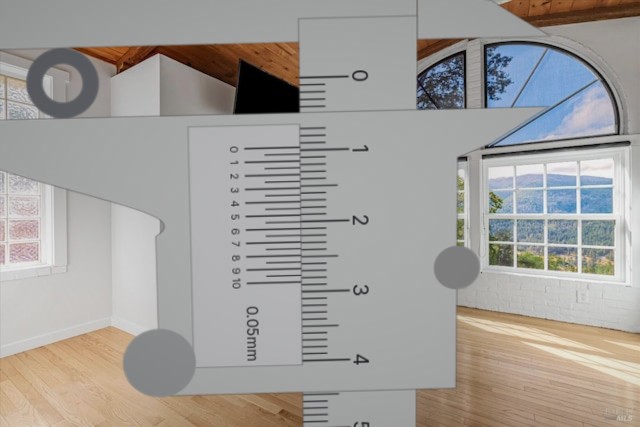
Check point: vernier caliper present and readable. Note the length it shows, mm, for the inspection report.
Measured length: 9.6 mm
